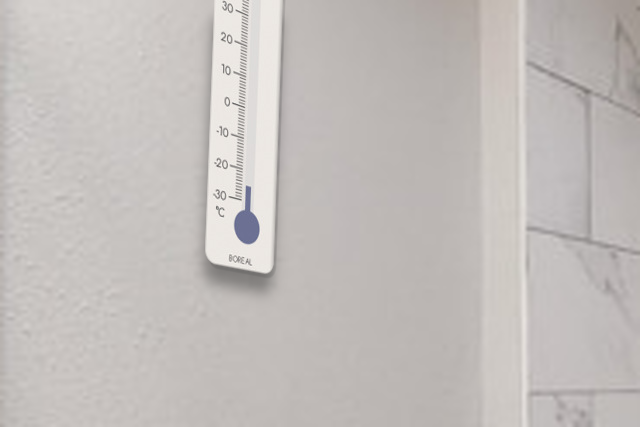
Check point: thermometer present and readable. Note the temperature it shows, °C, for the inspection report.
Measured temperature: -25 °C
